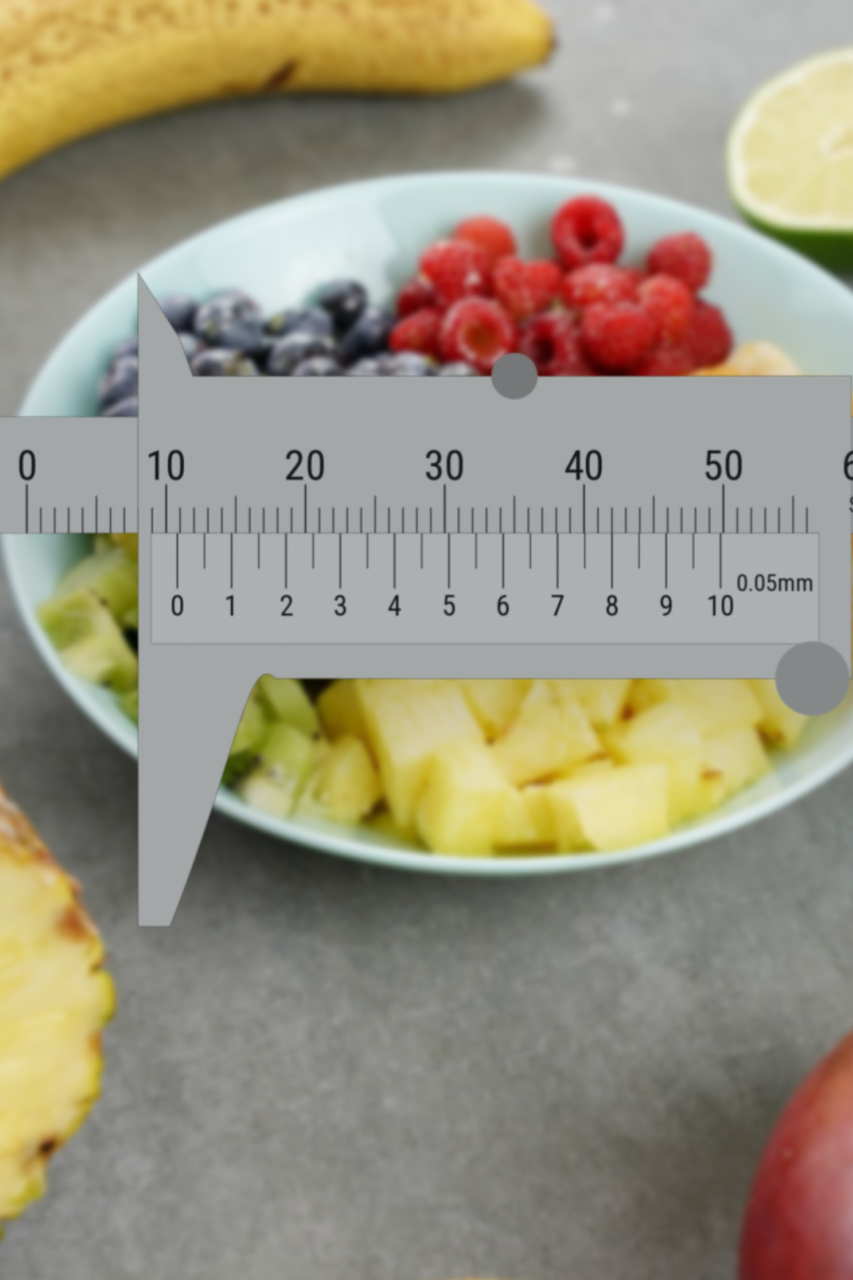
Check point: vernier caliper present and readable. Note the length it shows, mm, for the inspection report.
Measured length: 10.8 mm
